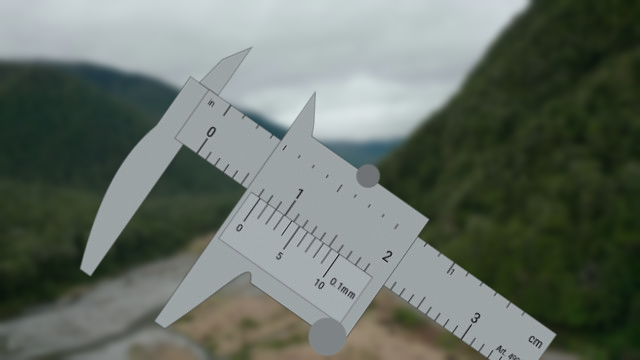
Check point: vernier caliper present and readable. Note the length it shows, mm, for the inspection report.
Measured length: 7.2 mm
